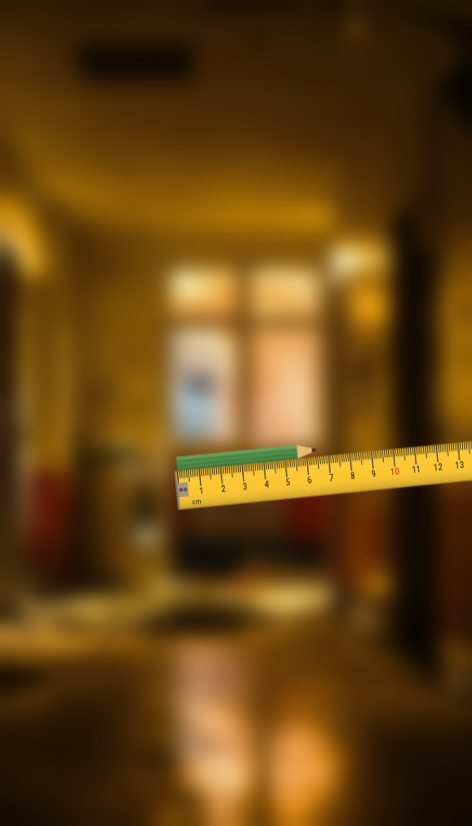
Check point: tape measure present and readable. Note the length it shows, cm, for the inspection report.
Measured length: 6.5 cm
